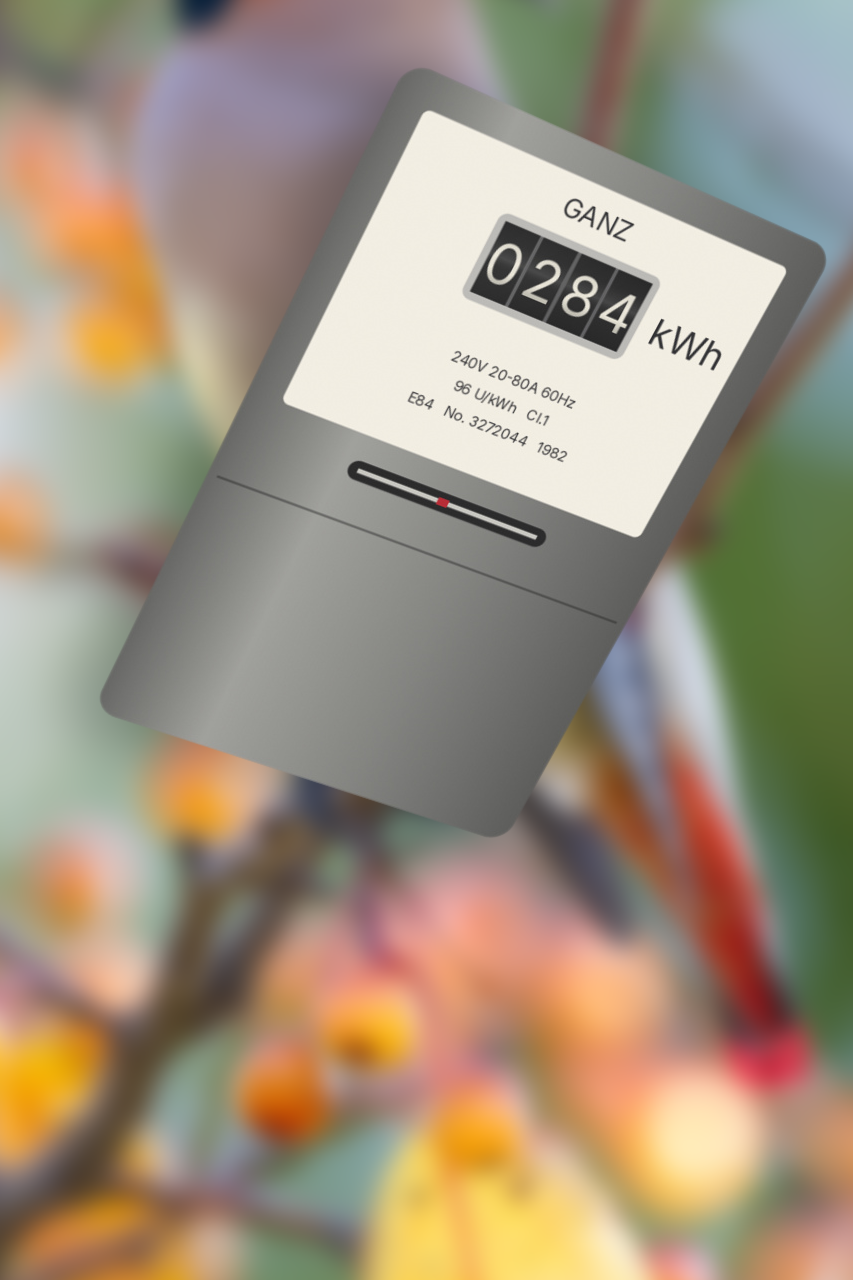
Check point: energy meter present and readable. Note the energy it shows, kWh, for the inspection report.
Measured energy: 284 kWh
